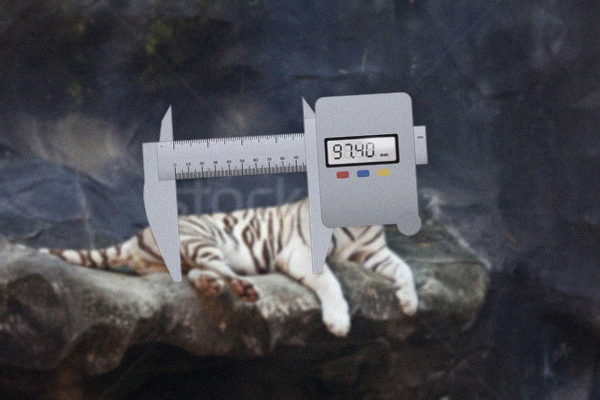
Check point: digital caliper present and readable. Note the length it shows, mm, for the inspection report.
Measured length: 97.40 mm
